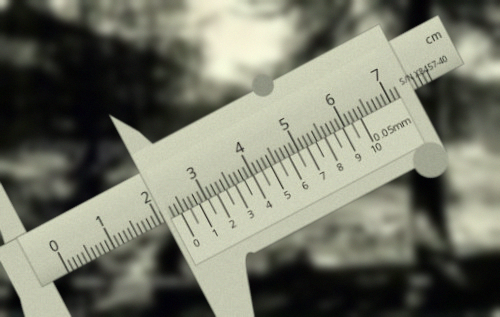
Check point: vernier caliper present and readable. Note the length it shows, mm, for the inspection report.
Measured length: 24.5 mm
